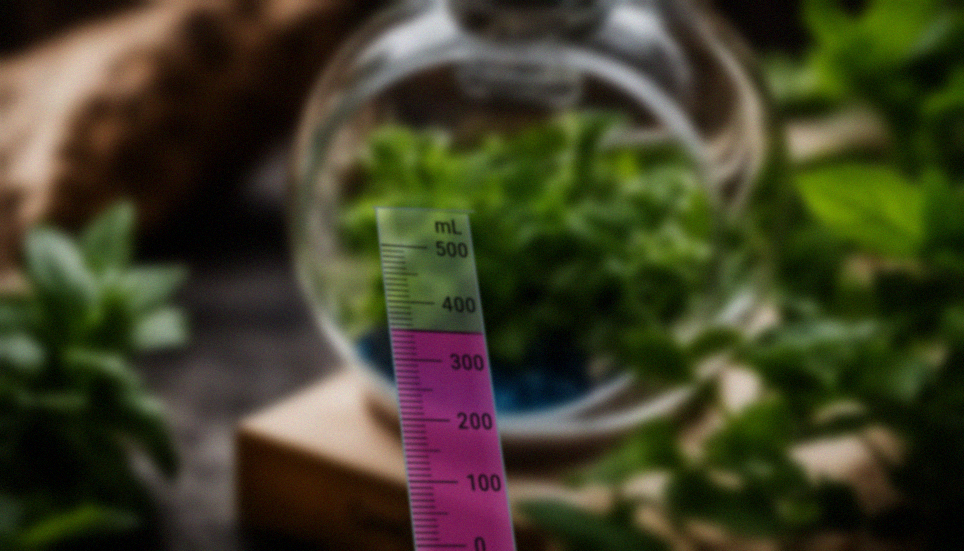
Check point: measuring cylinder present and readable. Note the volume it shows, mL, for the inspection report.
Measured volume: 350 mL
